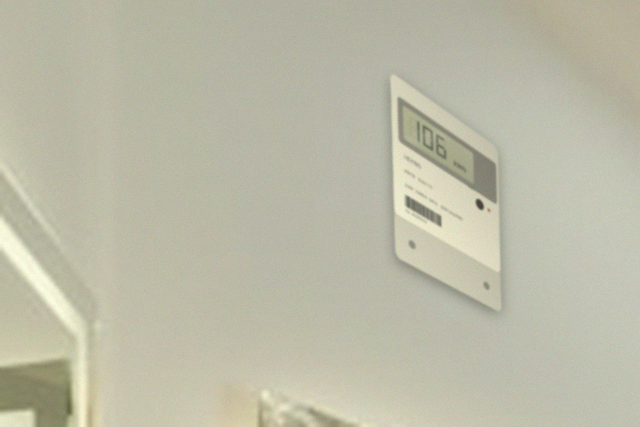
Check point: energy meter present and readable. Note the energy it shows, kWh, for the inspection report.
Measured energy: 106 kWh
